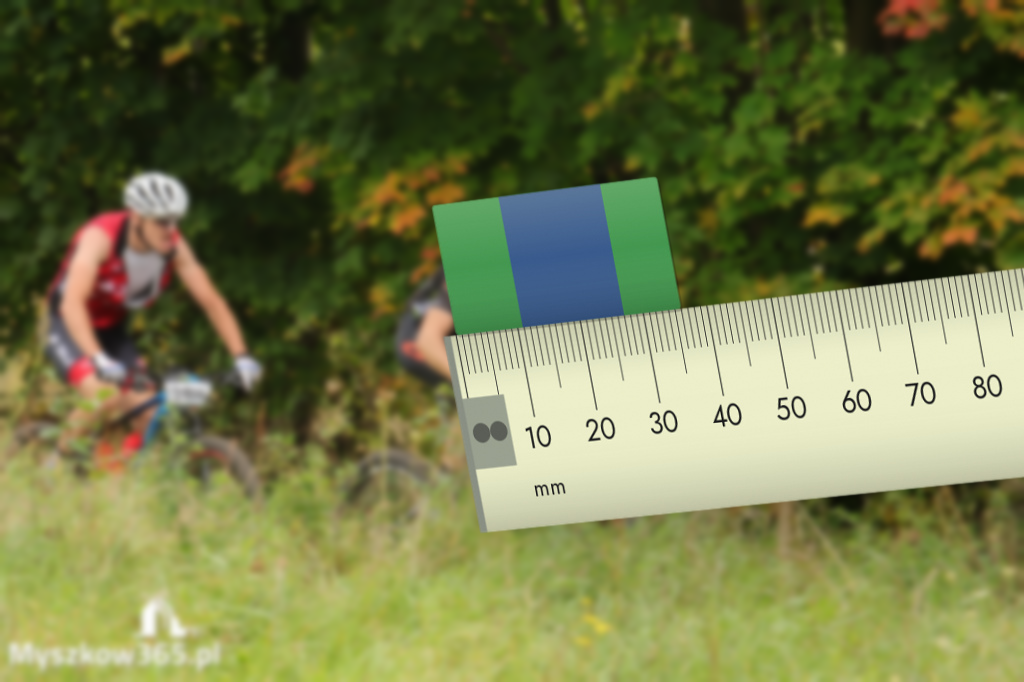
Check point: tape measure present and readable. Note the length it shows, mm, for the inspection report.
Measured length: 36 mm
